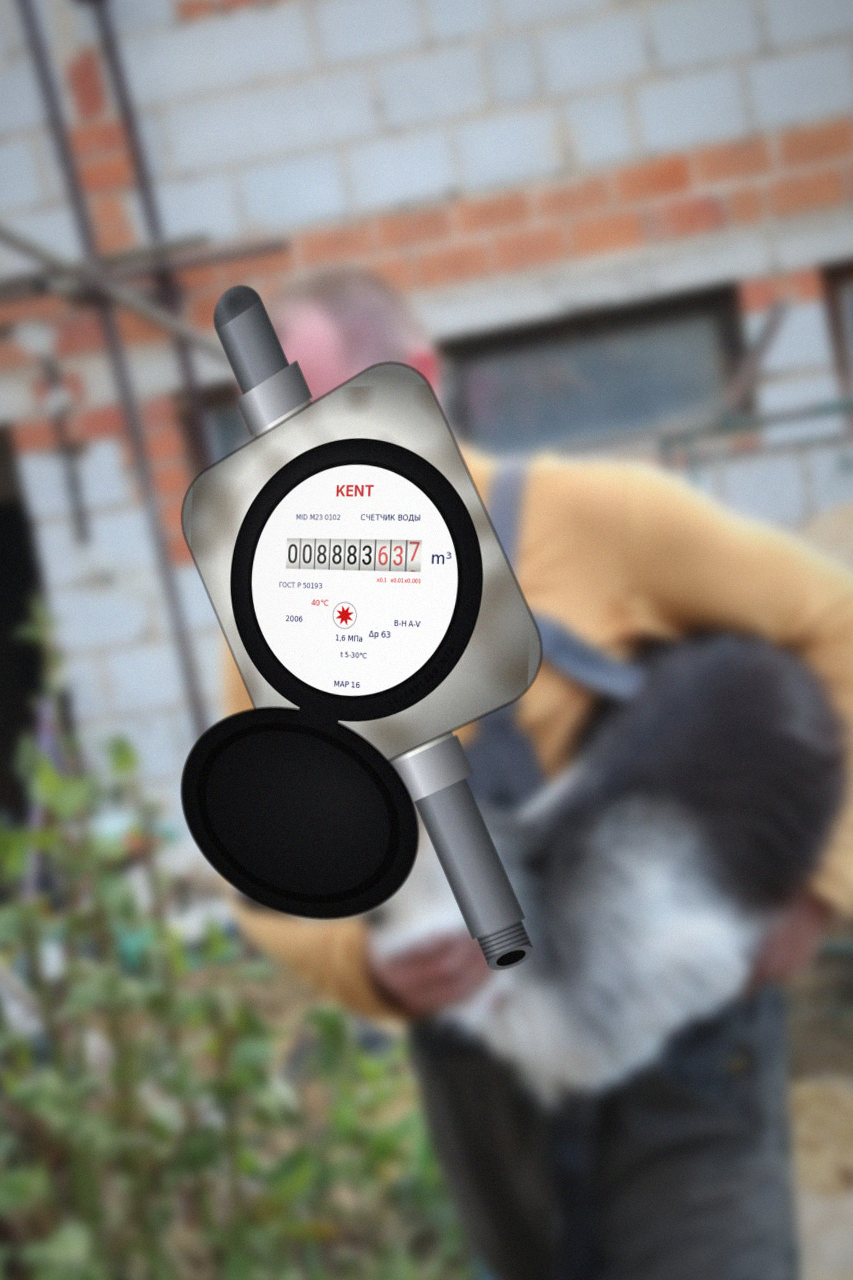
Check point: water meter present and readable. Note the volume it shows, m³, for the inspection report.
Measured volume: 8883.637 m³
